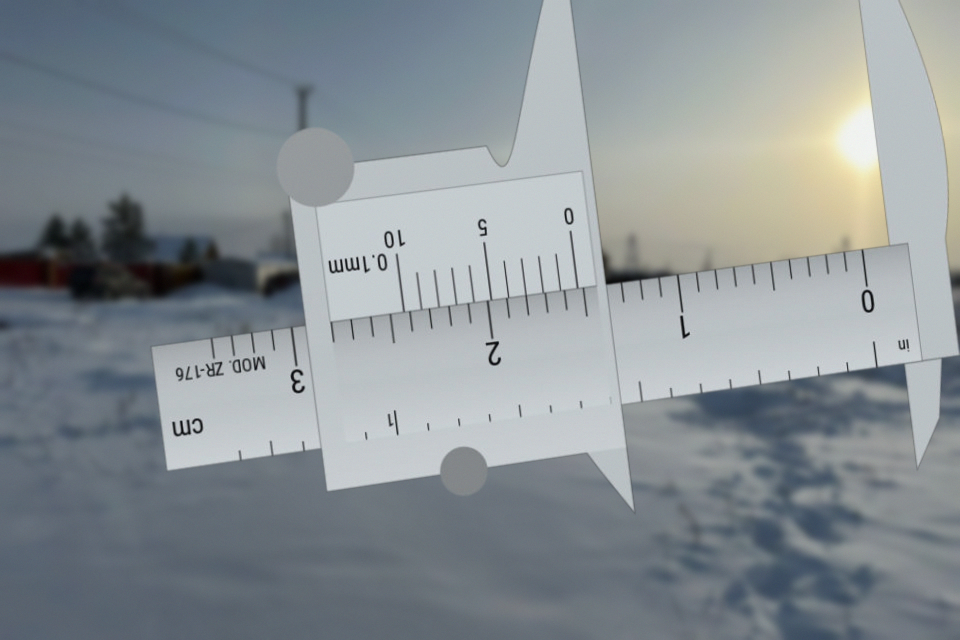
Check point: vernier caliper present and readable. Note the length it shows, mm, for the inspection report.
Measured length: 15.3 mm
